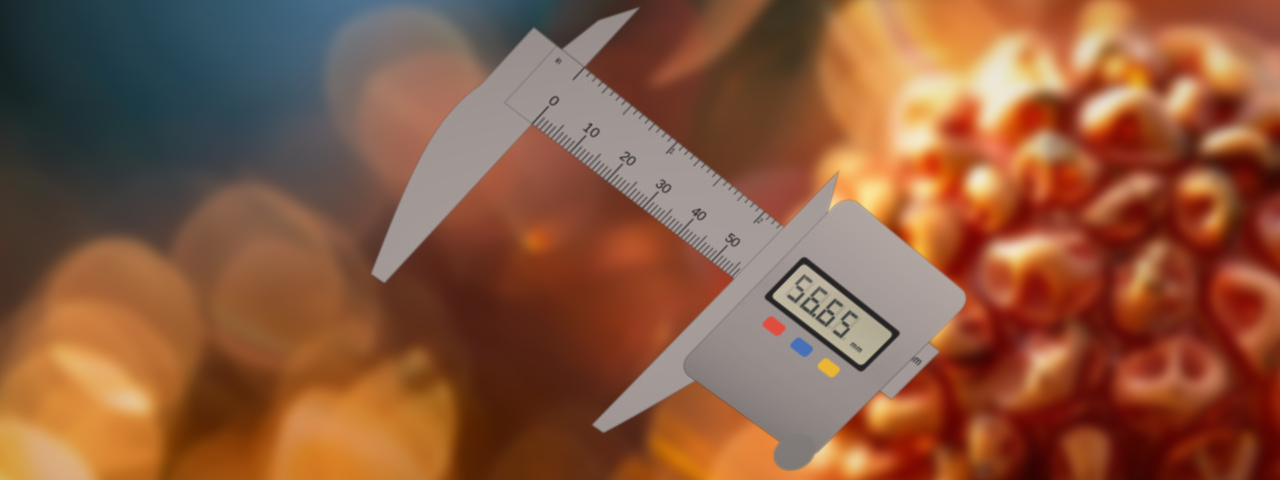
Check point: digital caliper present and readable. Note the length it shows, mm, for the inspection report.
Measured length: 56.65 mm
